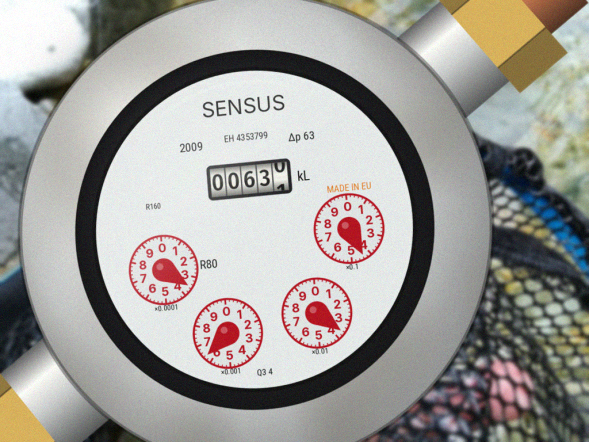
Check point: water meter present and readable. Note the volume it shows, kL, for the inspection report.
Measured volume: 630.4363 kL
